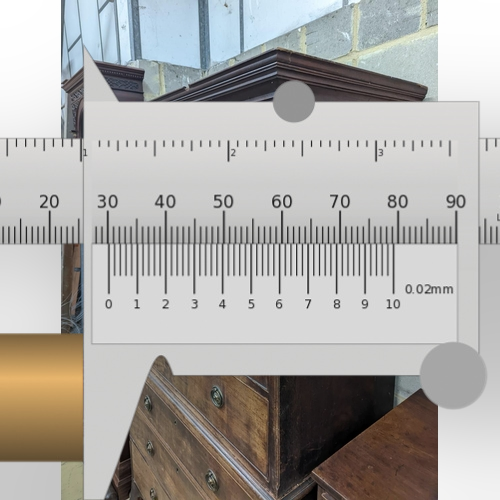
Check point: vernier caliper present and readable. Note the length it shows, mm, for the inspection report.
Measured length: 30.2 mm
